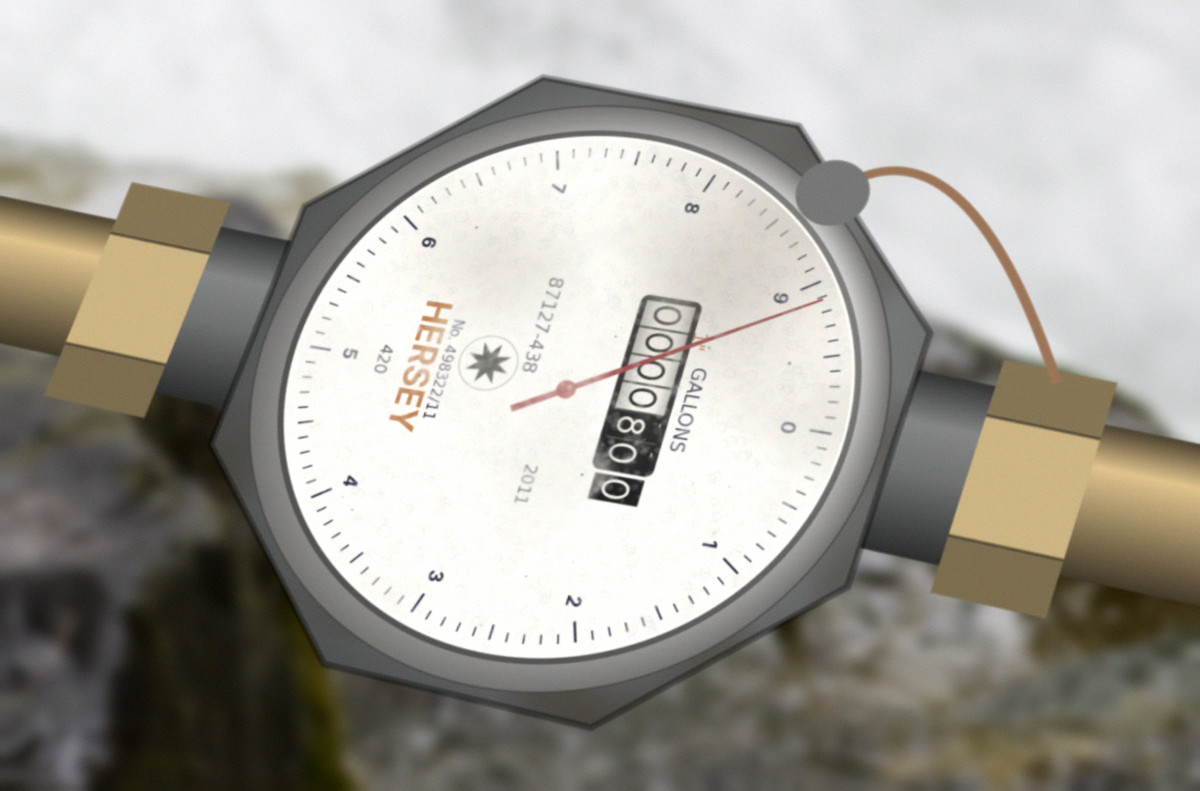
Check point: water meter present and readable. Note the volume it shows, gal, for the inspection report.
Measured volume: 799.1 gal
